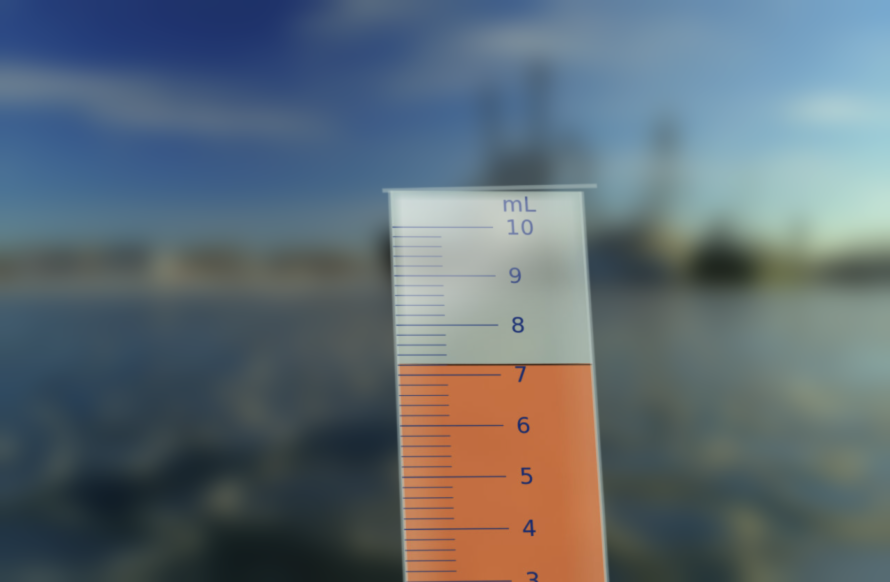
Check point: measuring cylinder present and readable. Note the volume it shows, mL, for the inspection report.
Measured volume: 7.2 mL
